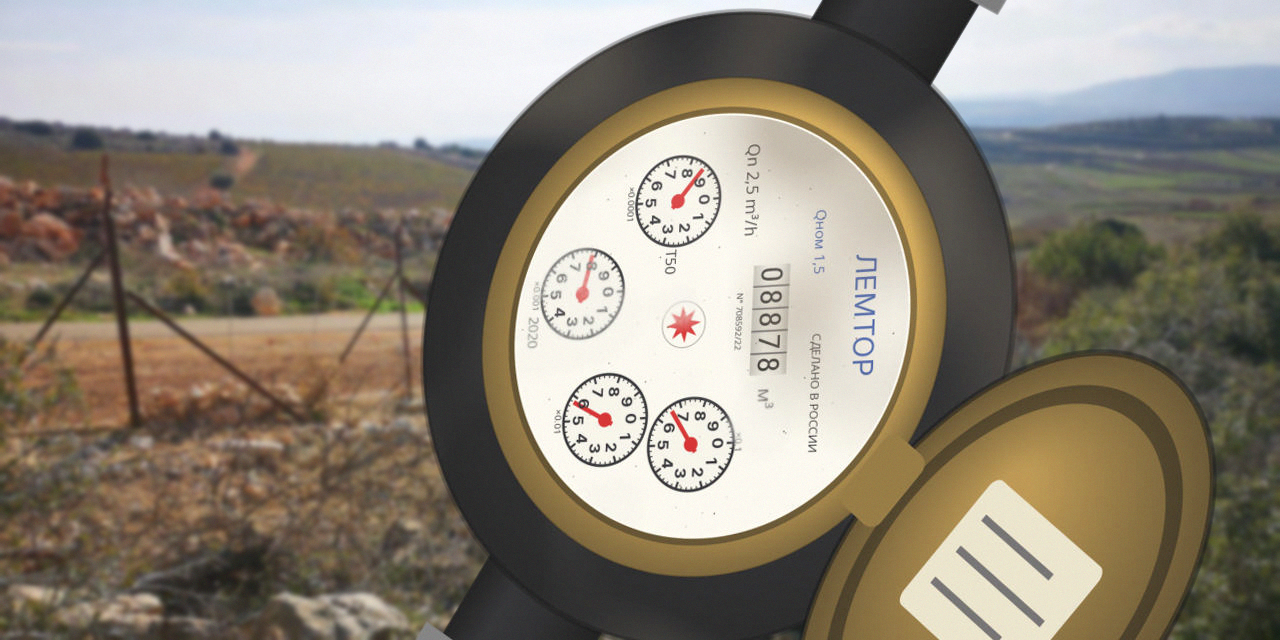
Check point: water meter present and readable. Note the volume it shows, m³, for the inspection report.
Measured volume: 8878.6578 m³
